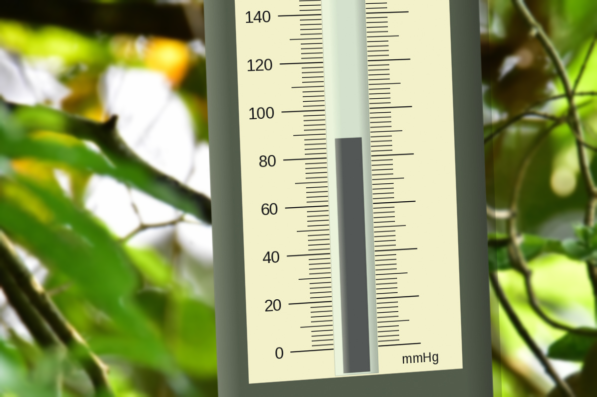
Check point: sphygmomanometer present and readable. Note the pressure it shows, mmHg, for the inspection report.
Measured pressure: 88 mmHg
